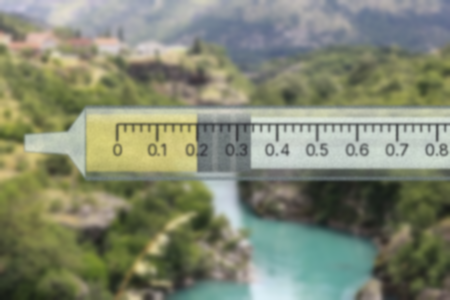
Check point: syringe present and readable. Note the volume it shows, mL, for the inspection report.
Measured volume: 0.2 mL
